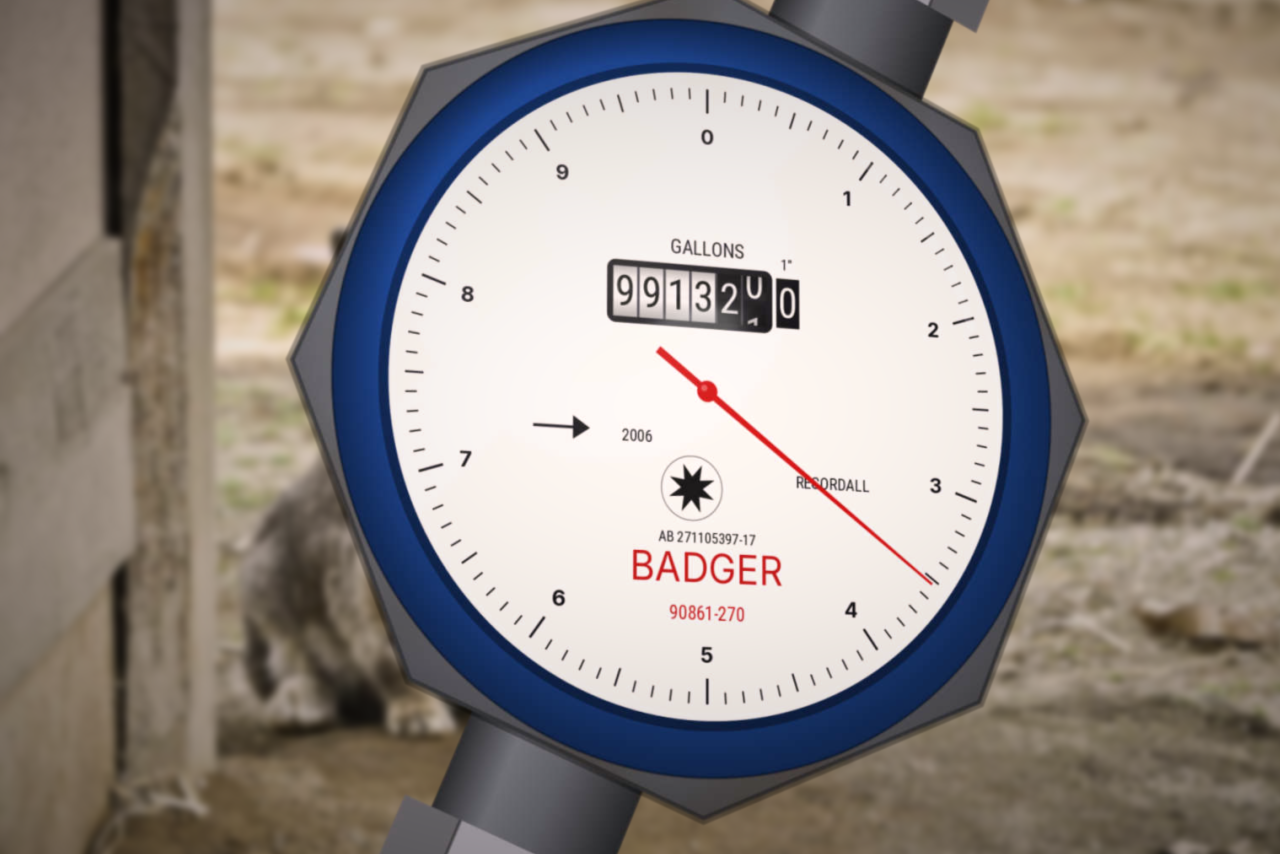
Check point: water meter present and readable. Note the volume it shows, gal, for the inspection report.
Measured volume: 9913203.5 gal
